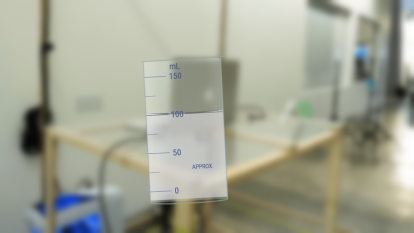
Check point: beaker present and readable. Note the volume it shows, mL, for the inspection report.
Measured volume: 100 mL
